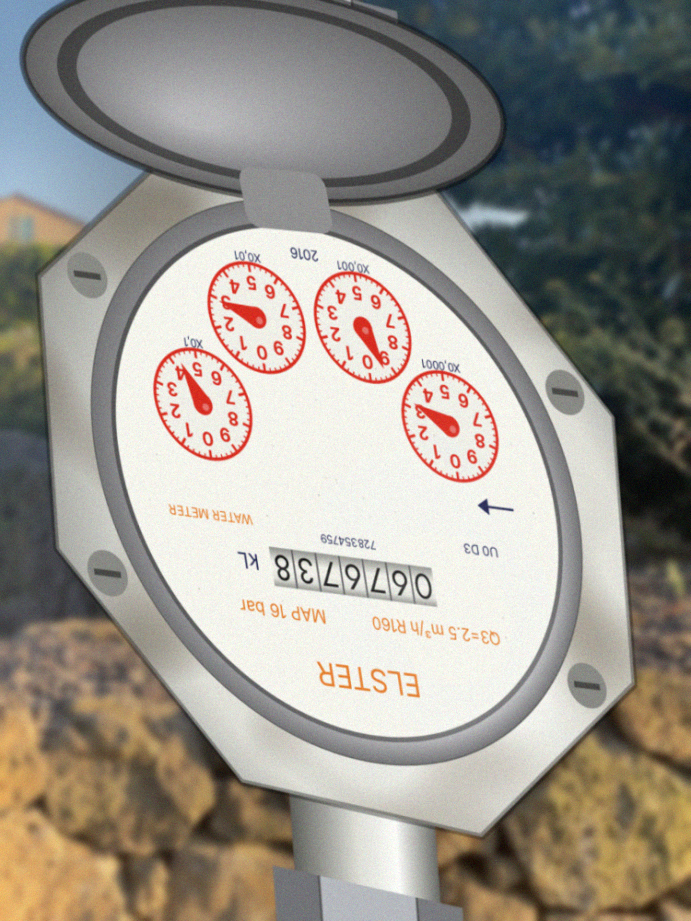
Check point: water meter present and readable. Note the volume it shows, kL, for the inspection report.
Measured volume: 676738.4293 kL
